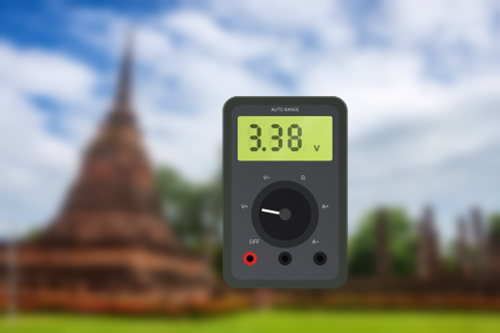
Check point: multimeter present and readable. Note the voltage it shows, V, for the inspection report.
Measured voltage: 3.38 V
